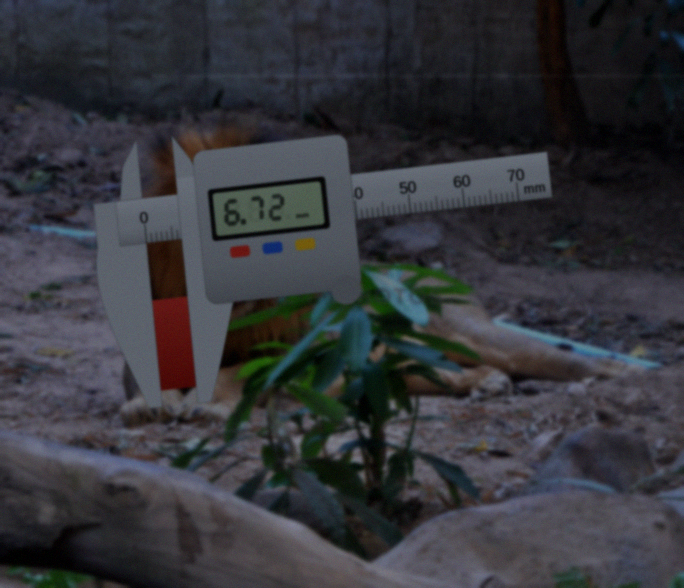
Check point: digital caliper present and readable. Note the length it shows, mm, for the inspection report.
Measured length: 6.72 mm
